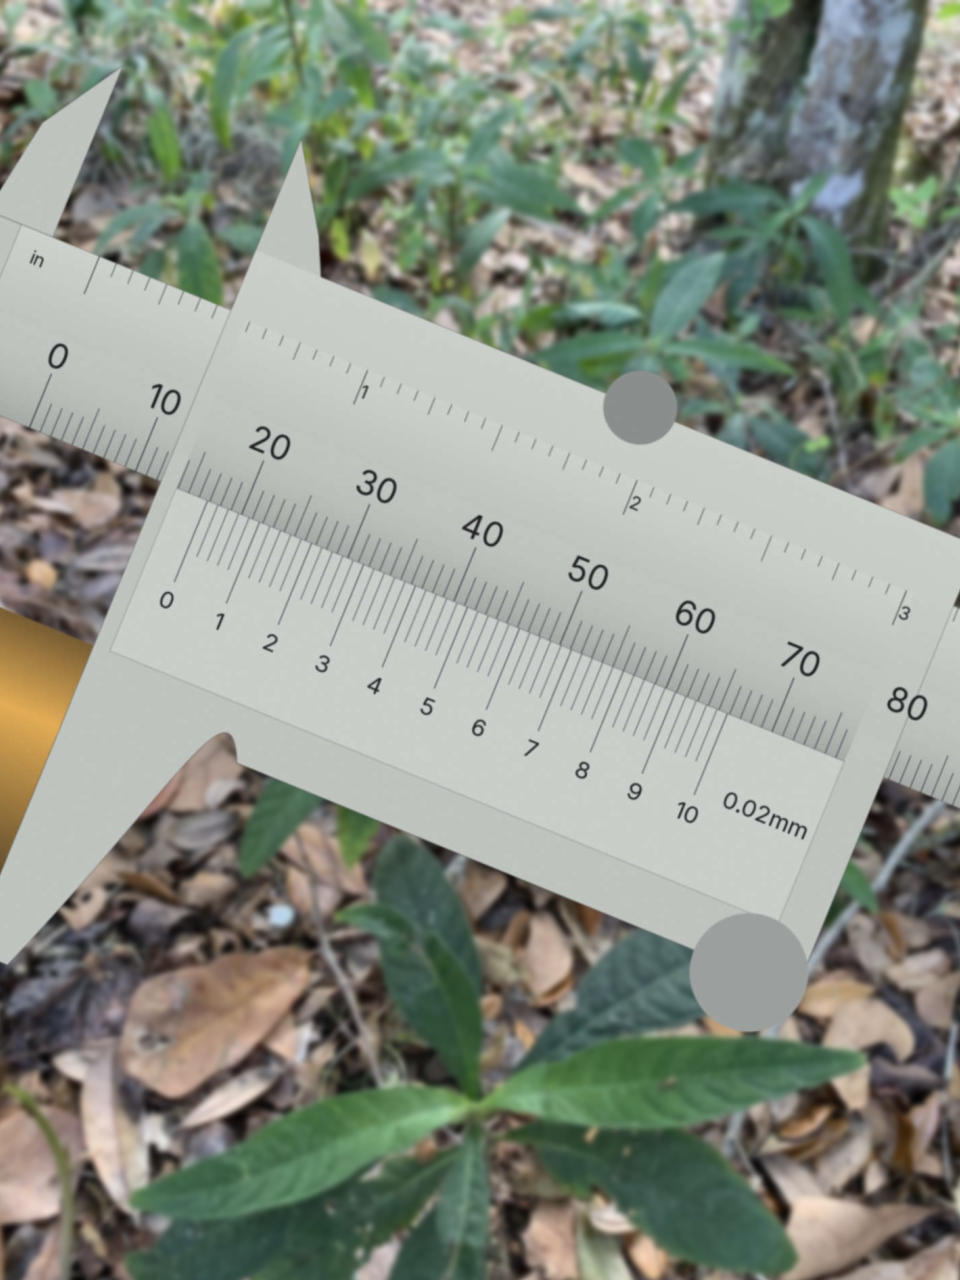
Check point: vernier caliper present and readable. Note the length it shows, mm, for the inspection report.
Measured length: 16.8 mm
